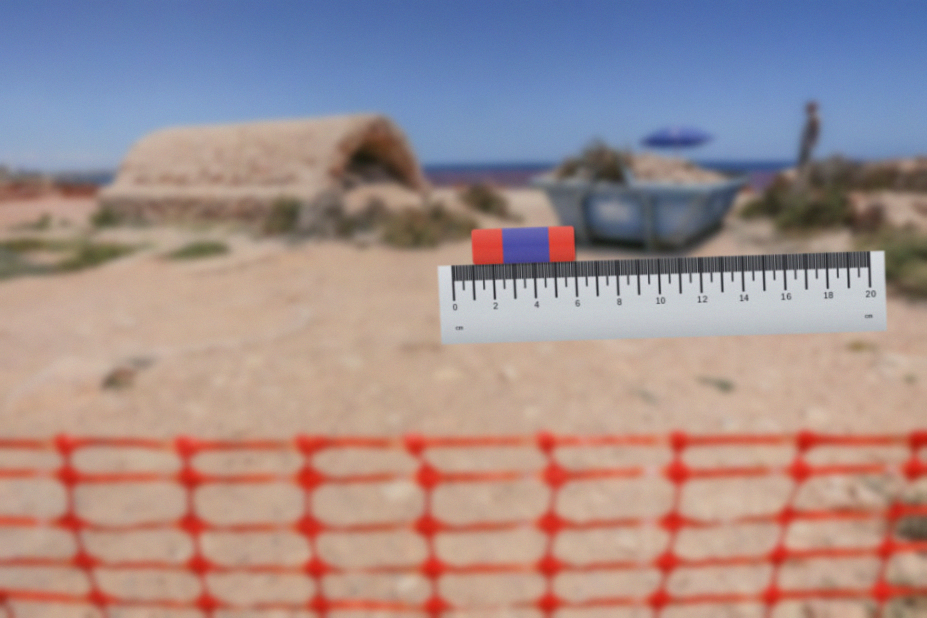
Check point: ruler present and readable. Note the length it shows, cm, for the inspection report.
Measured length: 5 cm
